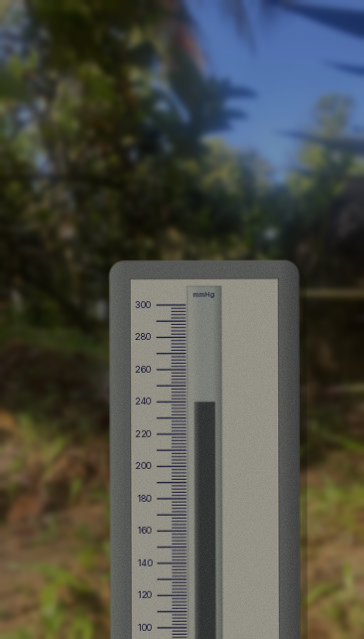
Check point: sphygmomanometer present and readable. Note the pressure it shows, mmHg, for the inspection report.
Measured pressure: 240 mmHg
